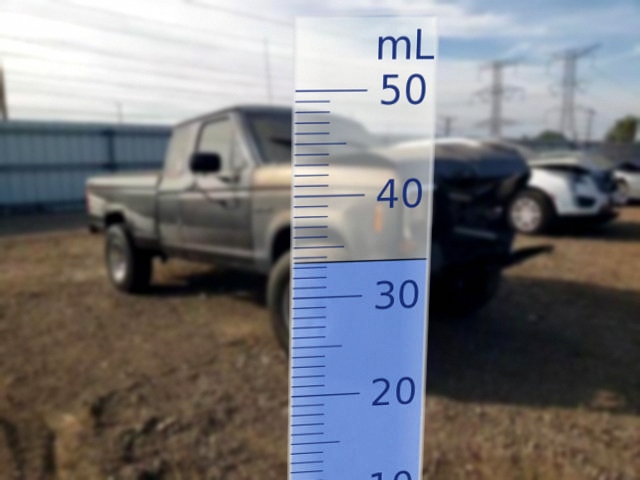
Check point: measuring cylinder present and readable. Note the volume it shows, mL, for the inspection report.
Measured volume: 33.5 mL
